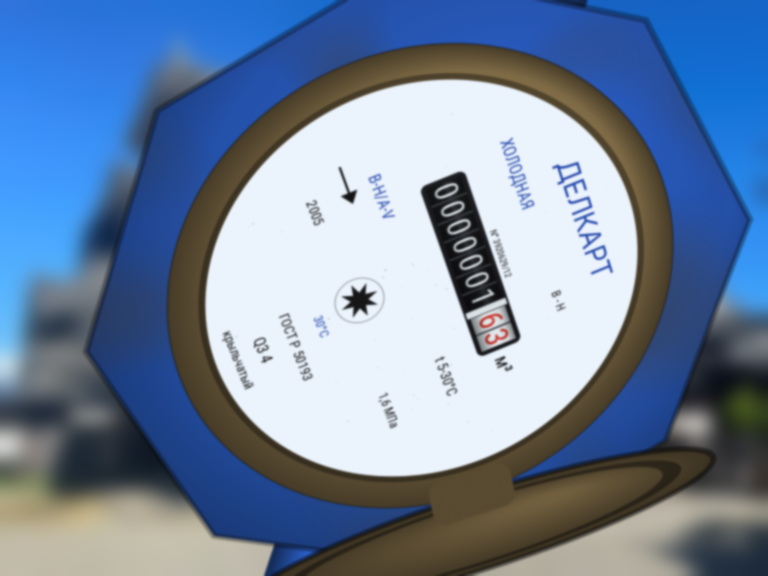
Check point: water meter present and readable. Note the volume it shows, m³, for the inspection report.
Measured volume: 1.63 m³
